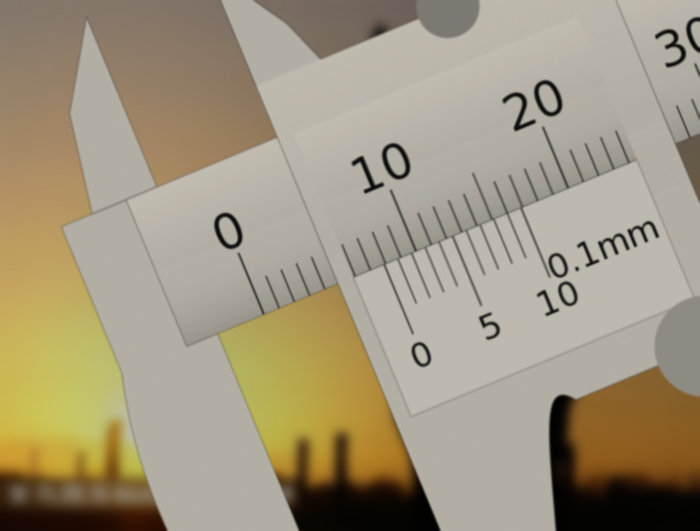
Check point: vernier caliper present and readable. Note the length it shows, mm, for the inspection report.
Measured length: 7.9 mm
